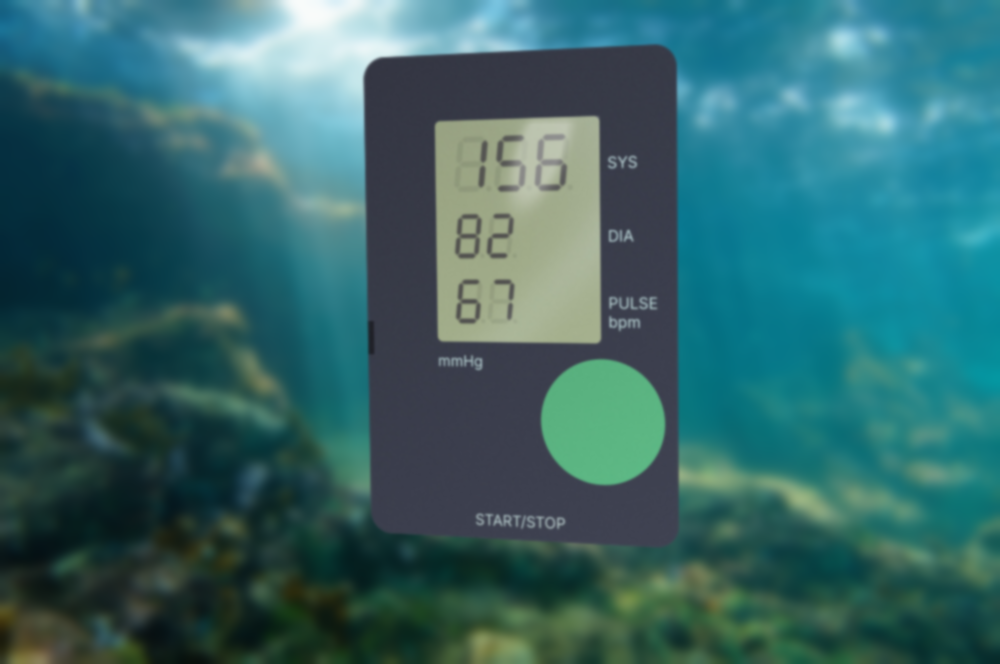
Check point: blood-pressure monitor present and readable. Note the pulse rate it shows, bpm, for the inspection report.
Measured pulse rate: 67 bpm
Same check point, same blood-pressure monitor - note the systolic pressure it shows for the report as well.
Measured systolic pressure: 156 mmHg
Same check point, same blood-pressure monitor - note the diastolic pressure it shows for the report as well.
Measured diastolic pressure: 82 mmHg
